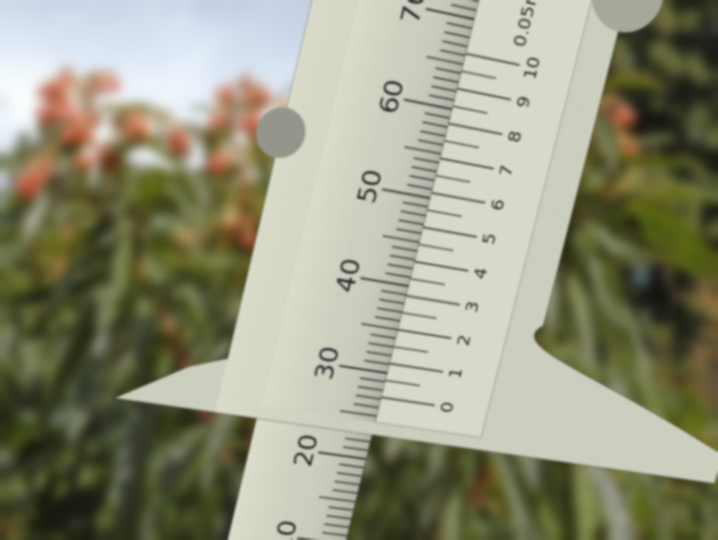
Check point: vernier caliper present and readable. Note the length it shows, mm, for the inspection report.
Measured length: 27.2 mm
